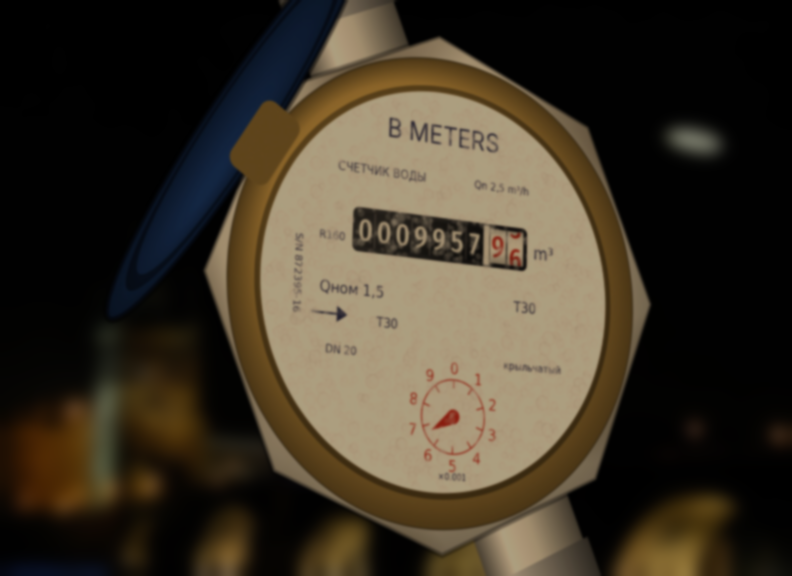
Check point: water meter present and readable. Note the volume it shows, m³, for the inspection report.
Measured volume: 9957.956 m³
